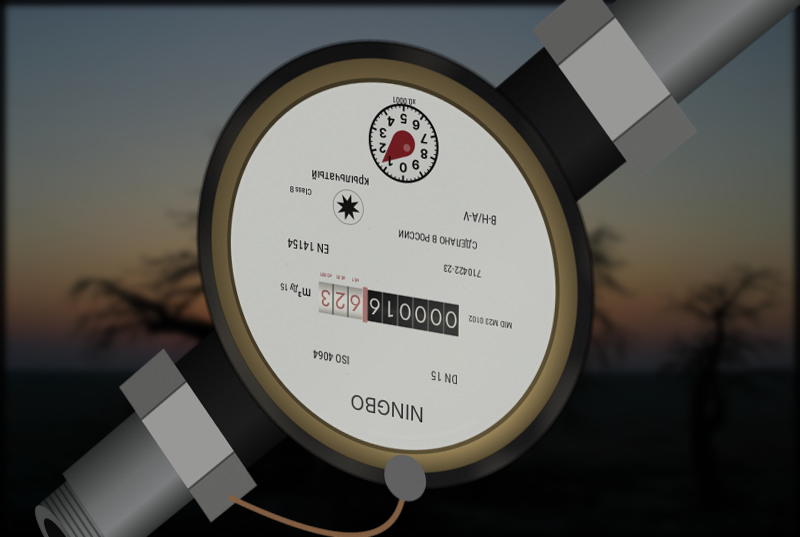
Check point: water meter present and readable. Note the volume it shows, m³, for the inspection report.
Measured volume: 16.6231 m³
